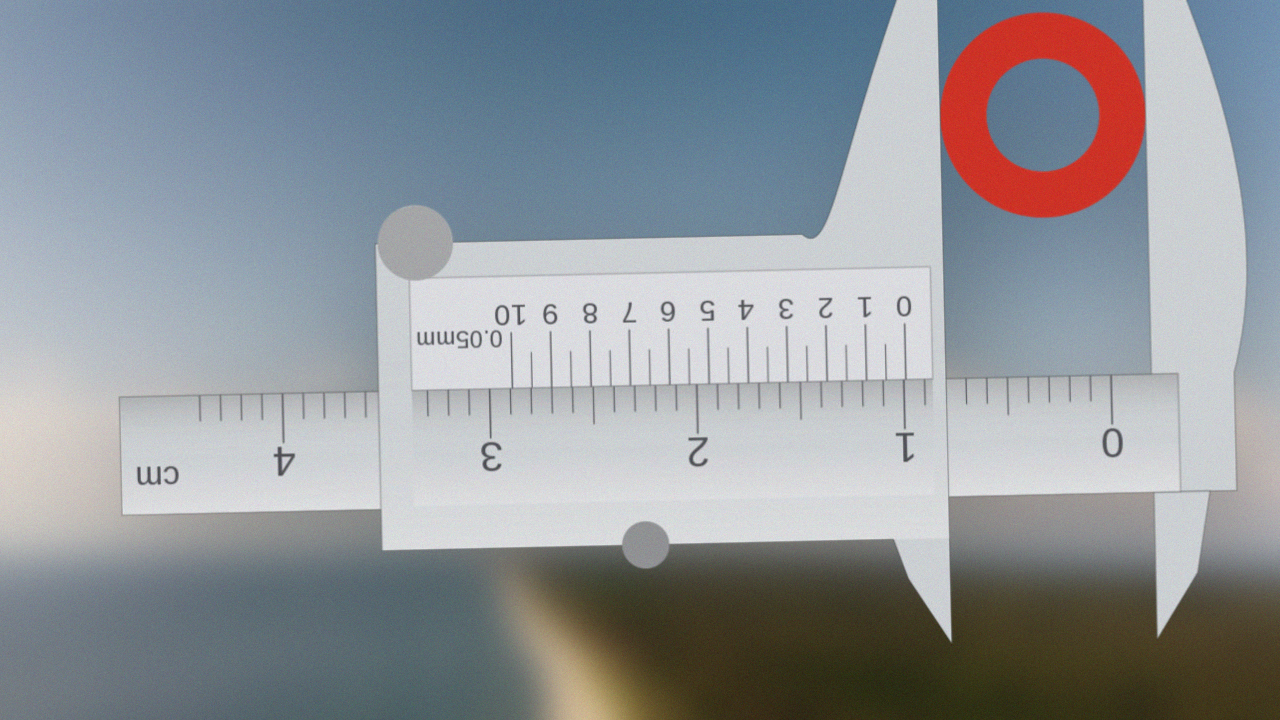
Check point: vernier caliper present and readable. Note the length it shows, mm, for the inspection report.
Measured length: 9.9 mm
